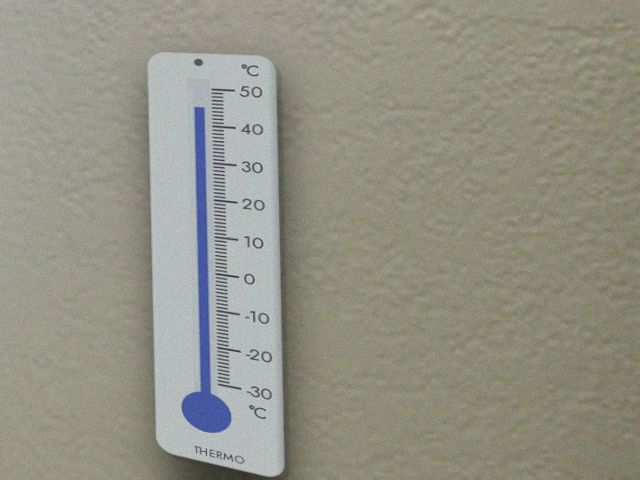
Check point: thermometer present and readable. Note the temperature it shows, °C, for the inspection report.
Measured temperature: 45 °C
